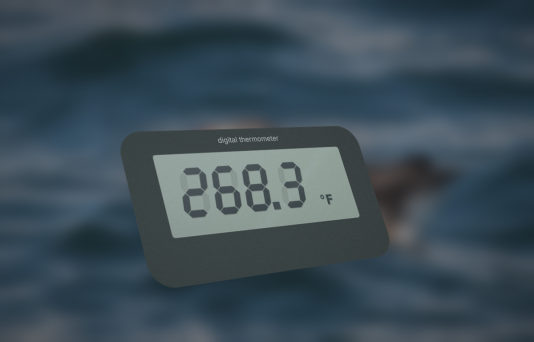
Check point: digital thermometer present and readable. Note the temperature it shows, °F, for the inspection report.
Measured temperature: 268.3 °F
